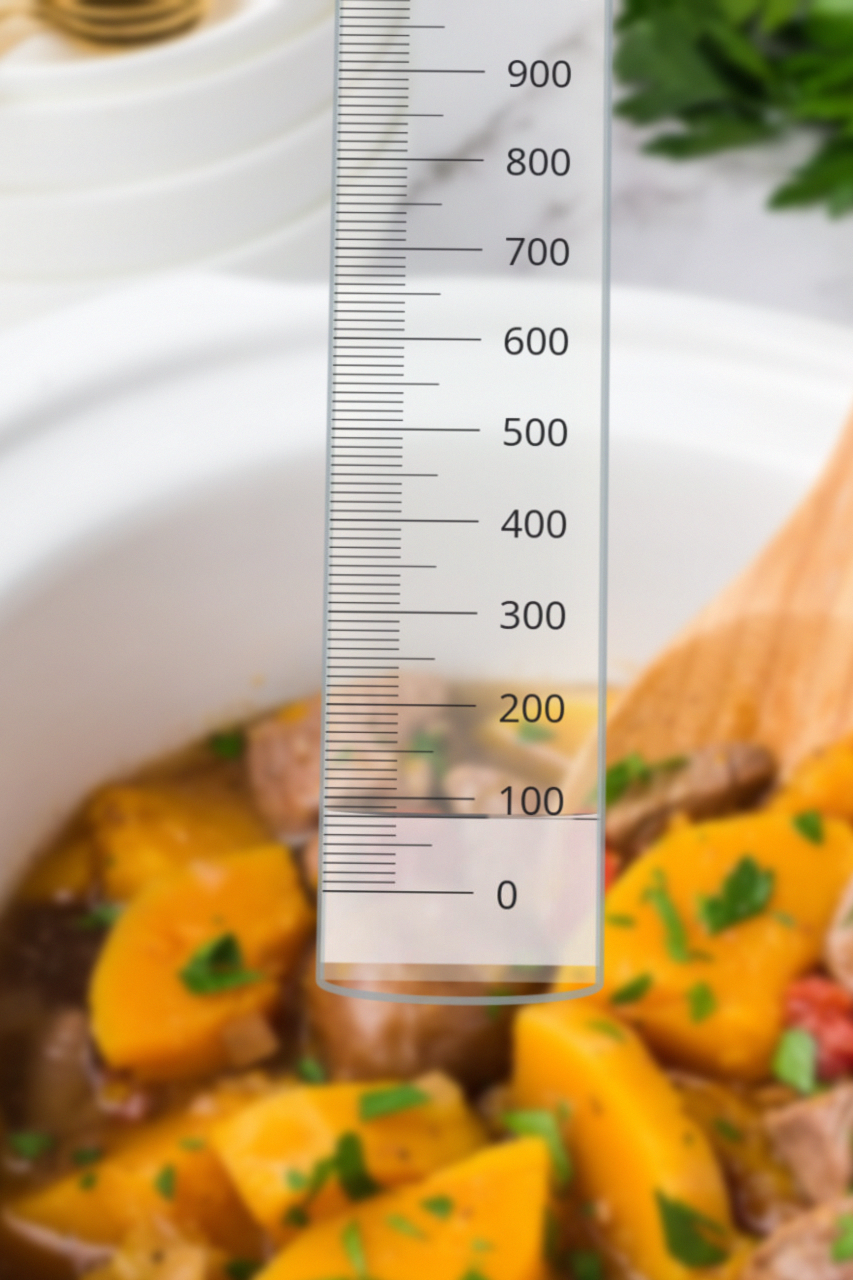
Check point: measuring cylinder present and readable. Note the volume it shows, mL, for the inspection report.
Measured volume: 80 mL
